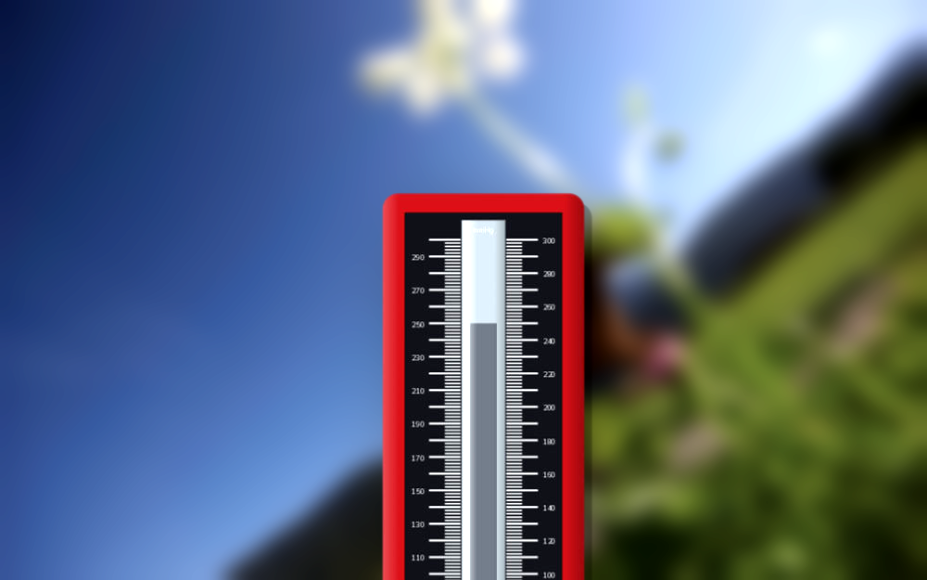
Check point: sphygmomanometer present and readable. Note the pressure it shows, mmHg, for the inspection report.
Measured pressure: 250 mmHg
